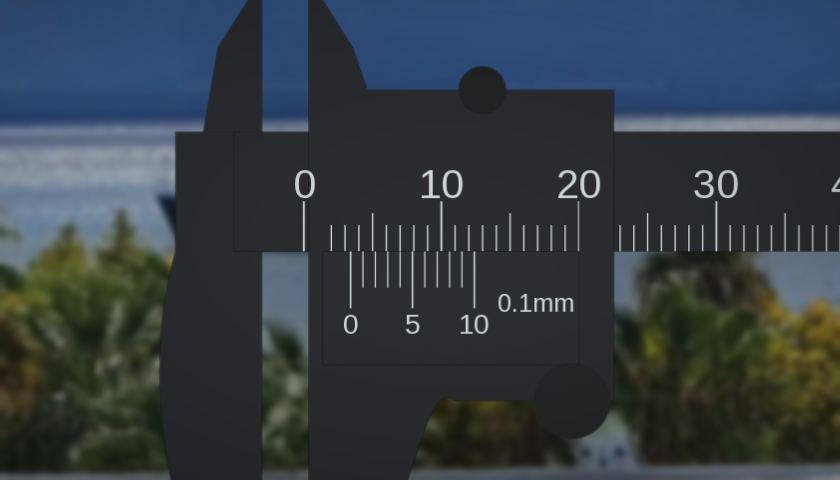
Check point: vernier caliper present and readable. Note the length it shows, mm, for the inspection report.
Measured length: 3.4 mm
